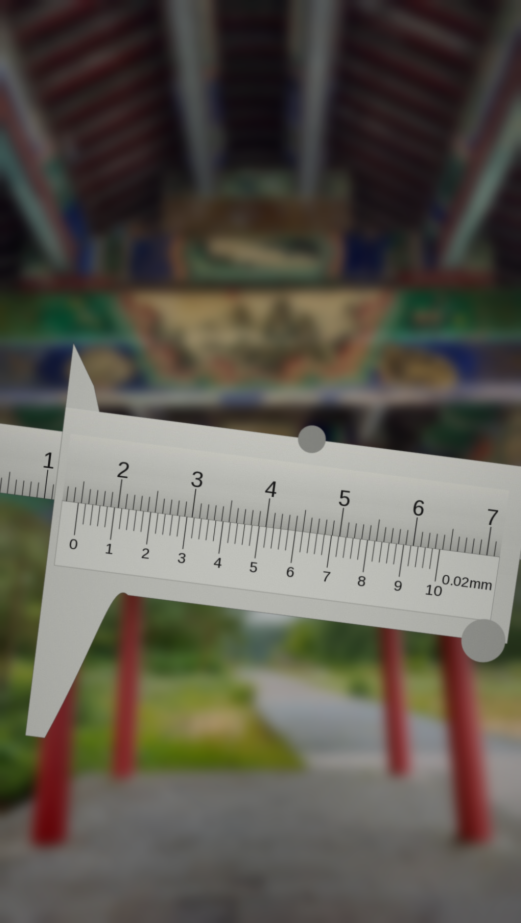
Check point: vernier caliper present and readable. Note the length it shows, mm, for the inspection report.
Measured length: 14.6 mm
